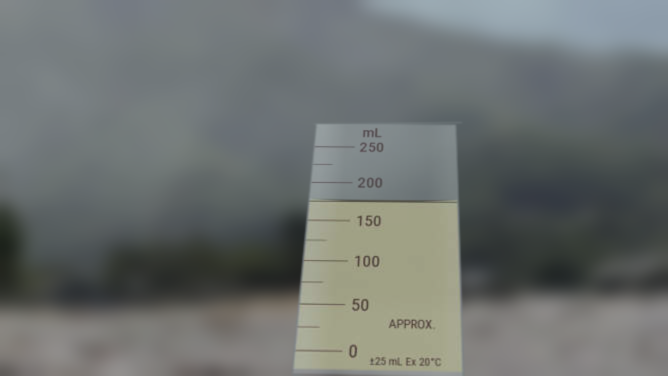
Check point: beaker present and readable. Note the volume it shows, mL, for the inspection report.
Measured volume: 175 mL
